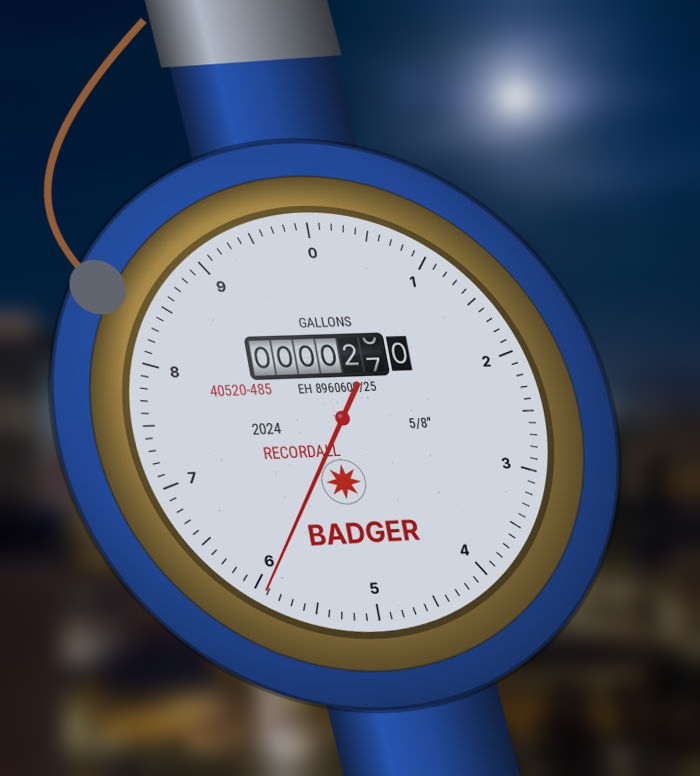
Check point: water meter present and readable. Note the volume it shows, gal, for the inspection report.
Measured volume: 265.9 gal
